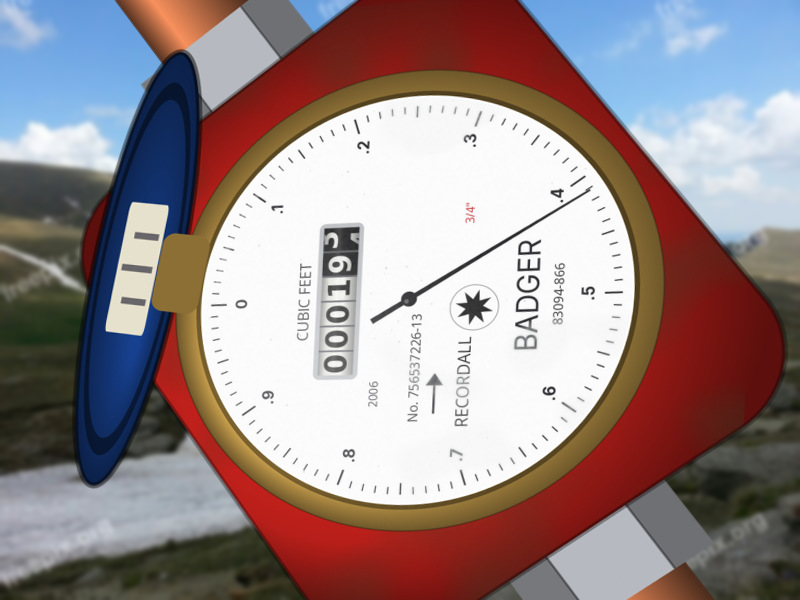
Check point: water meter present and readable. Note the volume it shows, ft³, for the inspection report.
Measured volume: 193.41 ft³
